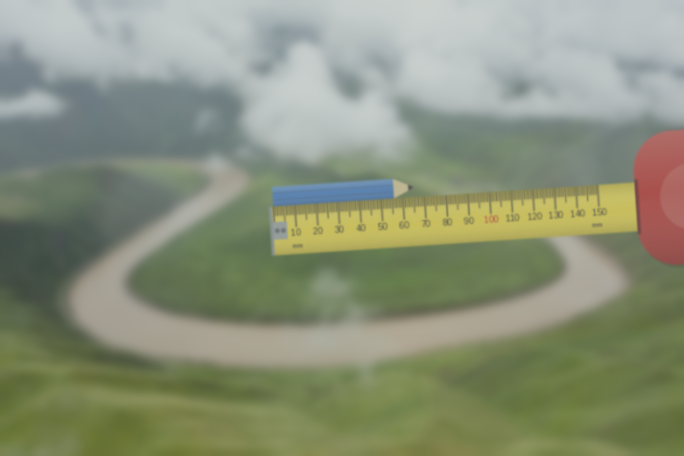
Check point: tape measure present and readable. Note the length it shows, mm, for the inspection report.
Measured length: 65 mm
